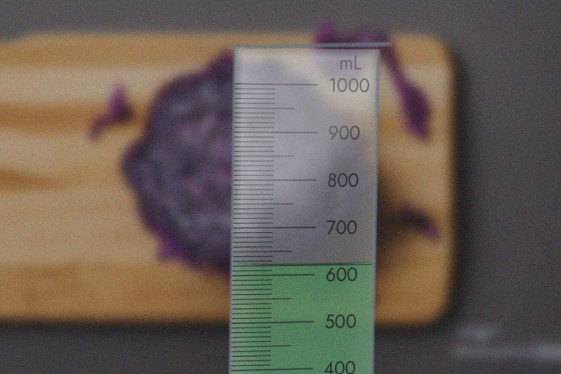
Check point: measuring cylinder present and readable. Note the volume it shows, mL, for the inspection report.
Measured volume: 620 mL
